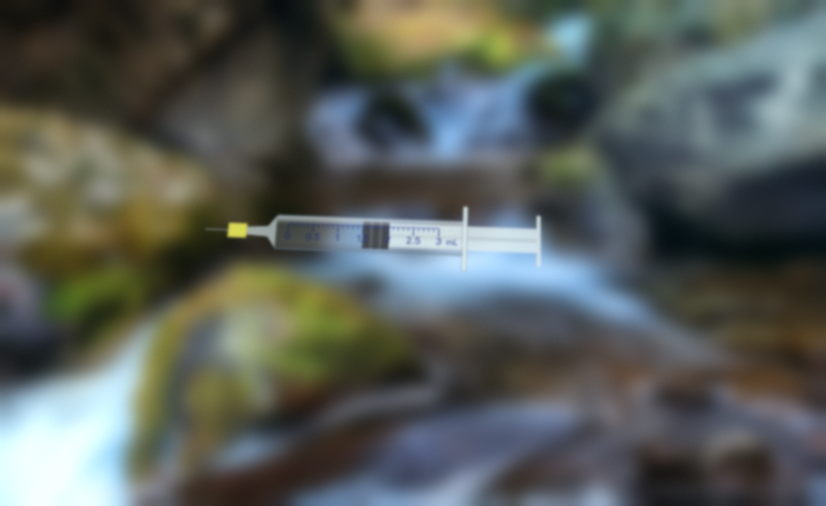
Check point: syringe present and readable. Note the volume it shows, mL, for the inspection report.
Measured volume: 1.5 mL
